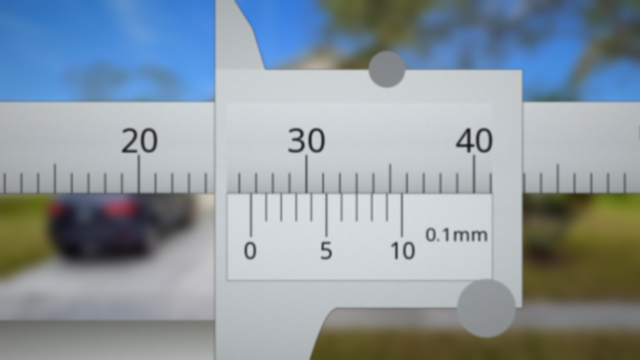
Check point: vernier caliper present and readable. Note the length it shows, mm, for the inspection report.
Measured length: 26.7 mm
